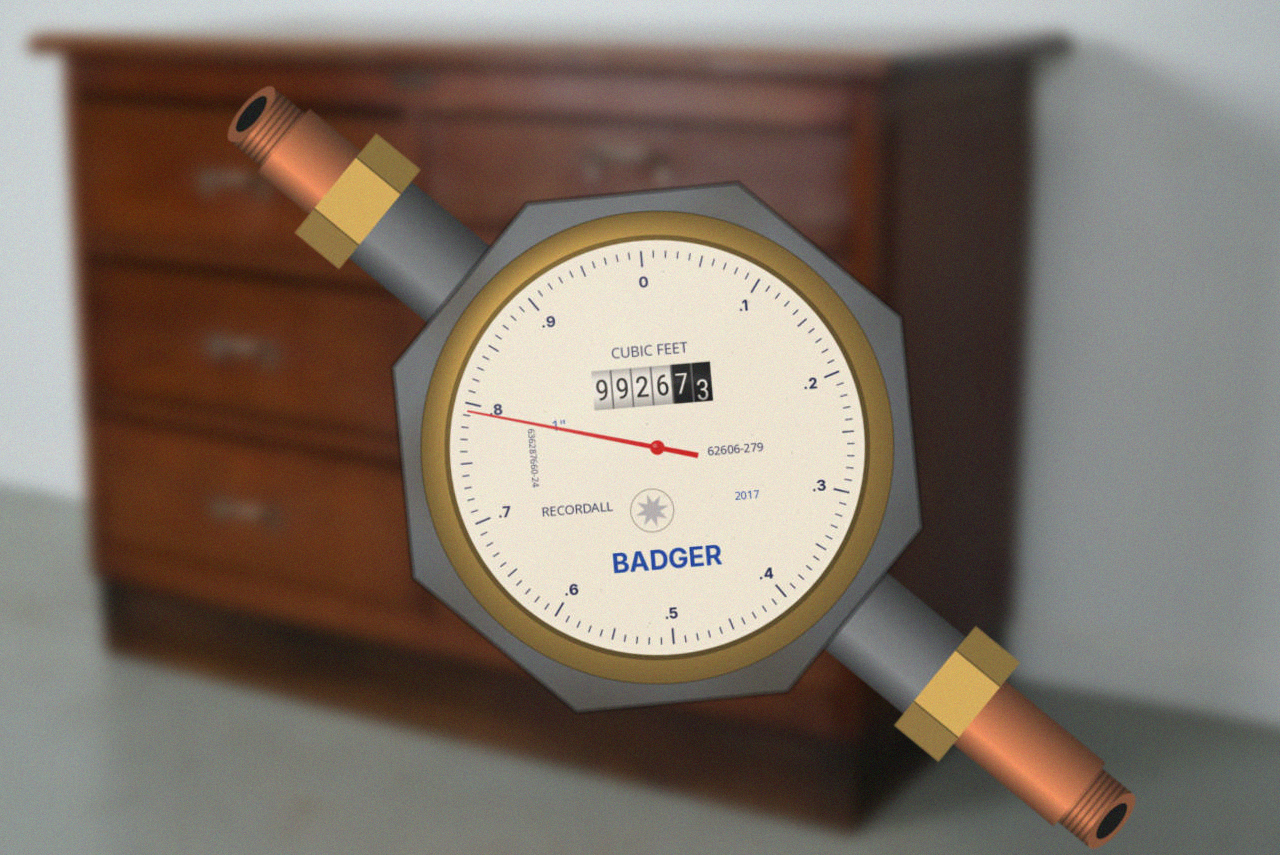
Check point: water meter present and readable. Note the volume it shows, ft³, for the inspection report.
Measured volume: 992672.79 ft³
